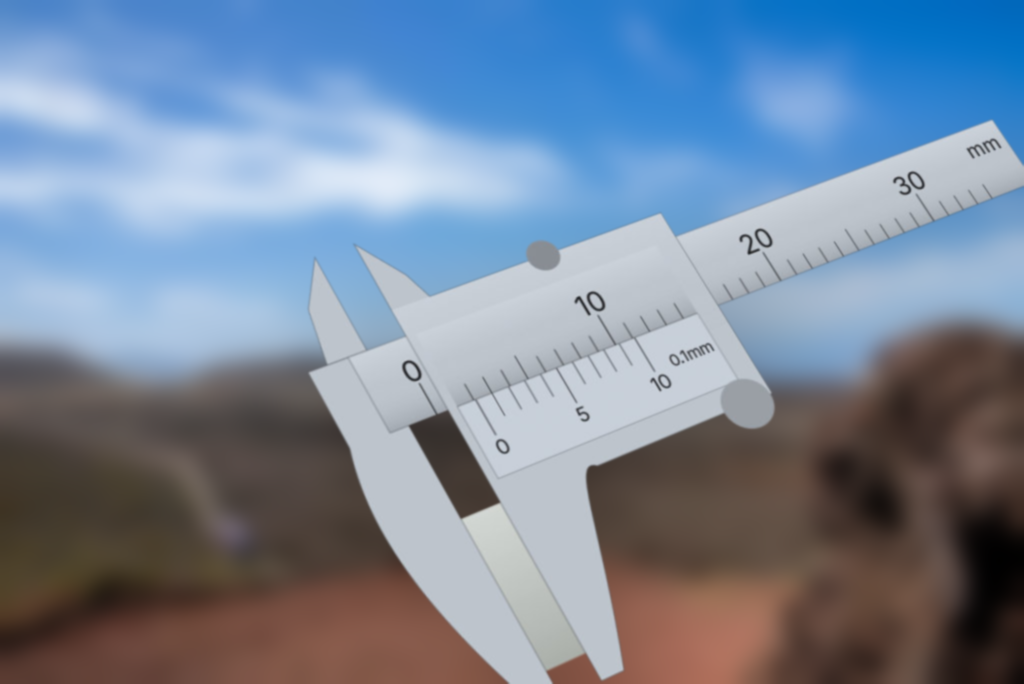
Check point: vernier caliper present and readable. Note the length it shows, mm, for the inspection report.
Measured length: 2.1 mm
